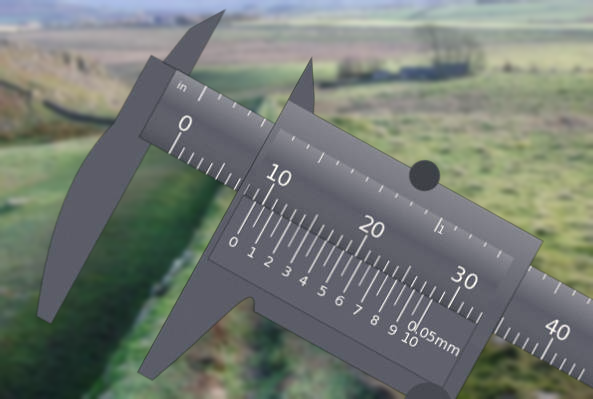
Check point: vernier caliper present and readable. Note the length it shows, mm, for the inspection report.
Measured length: 9.3 mm
